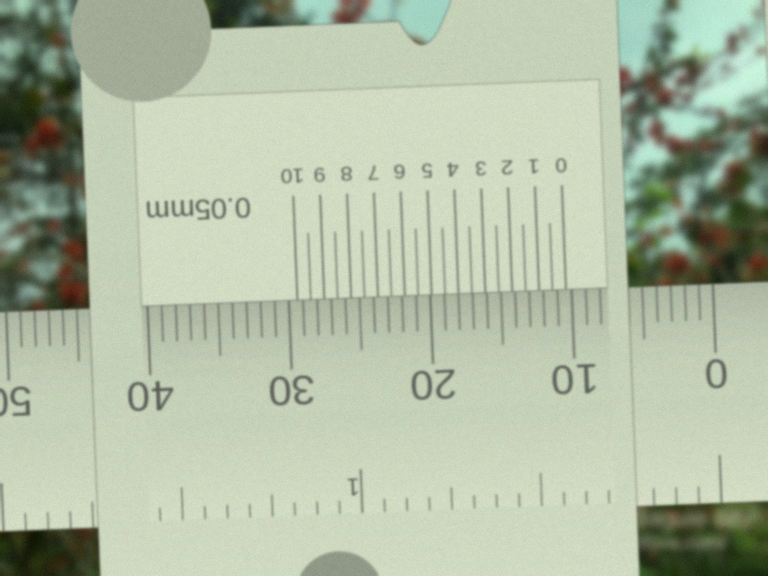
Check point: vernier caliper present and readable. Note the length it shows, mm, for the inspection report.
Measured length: 10.4 mm
